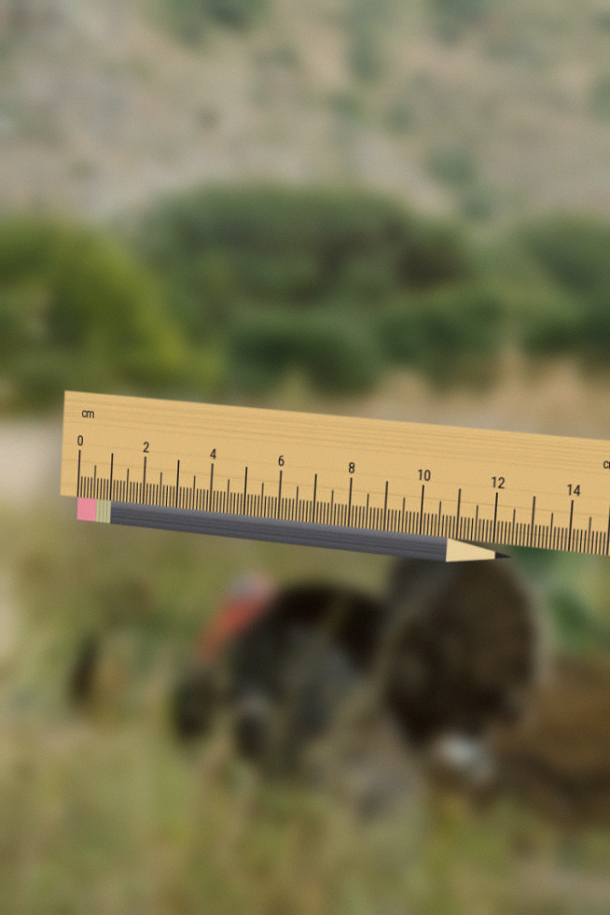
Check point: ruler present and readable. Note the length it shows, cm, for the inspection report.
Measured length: 12.5 cm
